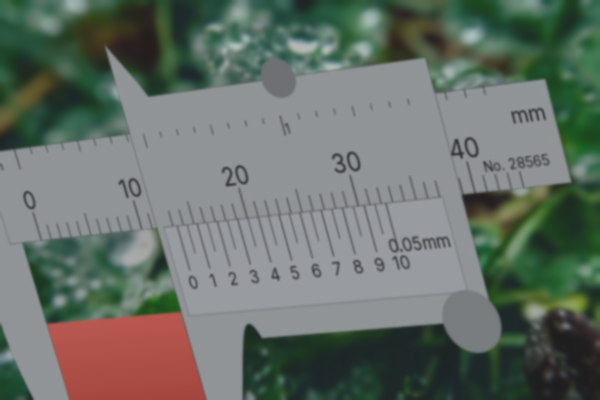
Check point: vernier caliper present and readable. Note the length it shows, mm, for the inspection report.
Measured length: 13.4 mm
